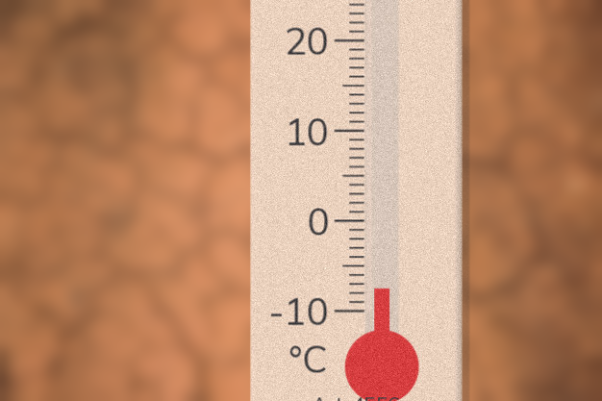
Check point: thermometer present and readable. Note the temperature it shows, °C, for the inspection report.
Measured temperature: -7.5 °C
